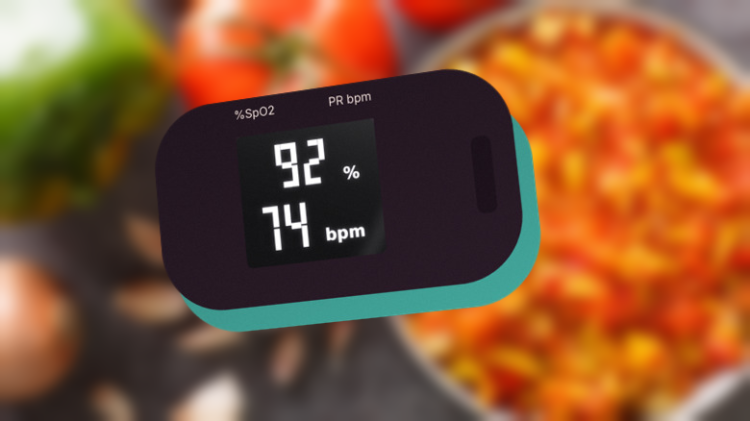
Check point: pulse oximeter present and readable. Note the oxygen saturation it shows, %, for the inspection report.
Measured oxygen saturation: 92 %
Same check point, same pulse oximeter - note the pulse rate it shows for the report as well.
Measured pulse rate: 74 bpm
